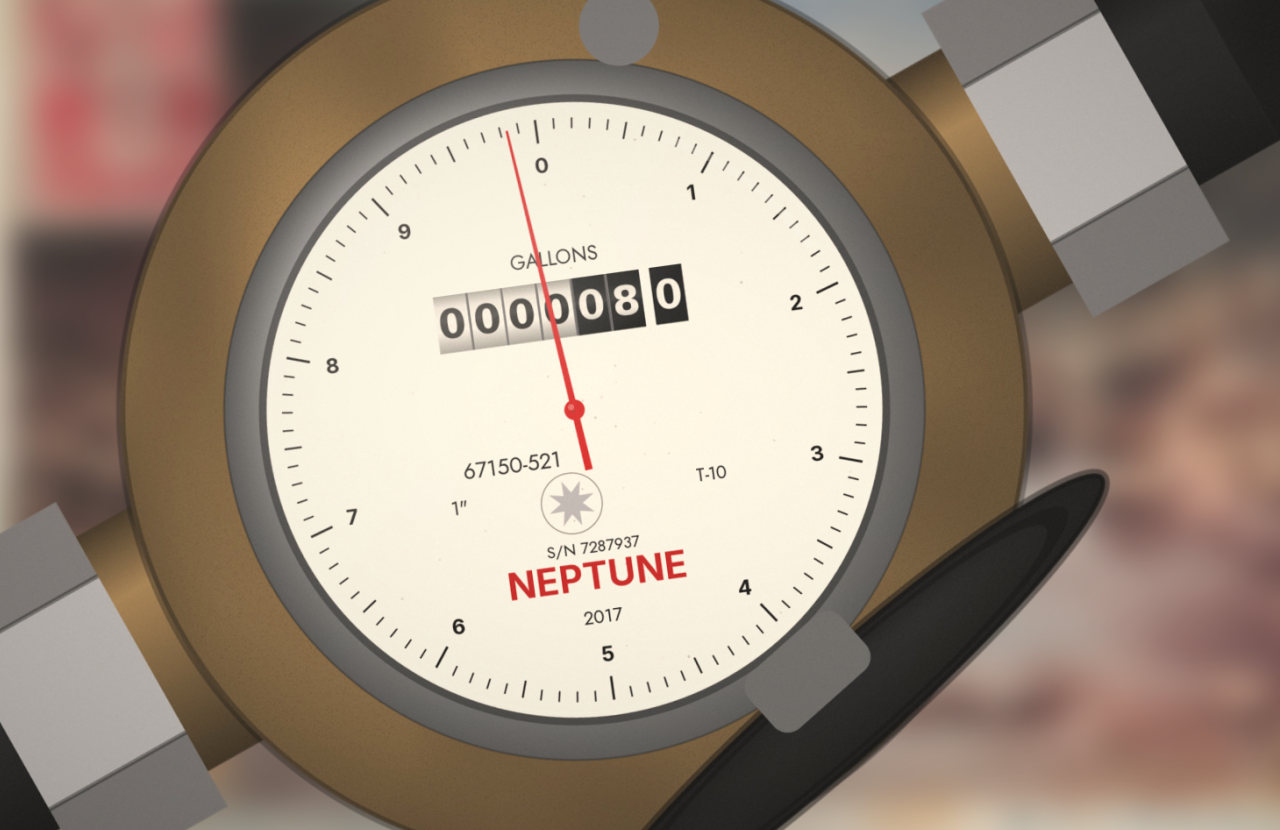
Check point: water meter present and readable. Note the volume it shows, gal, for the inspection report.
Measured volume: 79.8 gal
